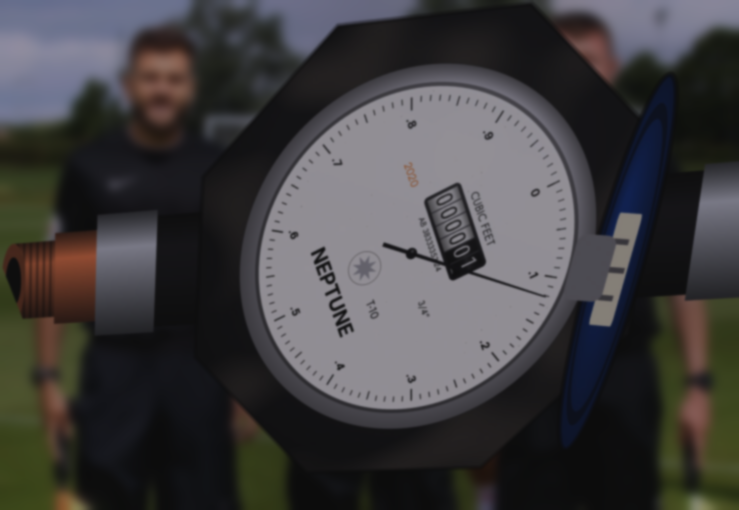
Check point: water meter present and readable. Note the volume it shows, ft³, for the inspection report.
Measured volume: 1.12 ft³
